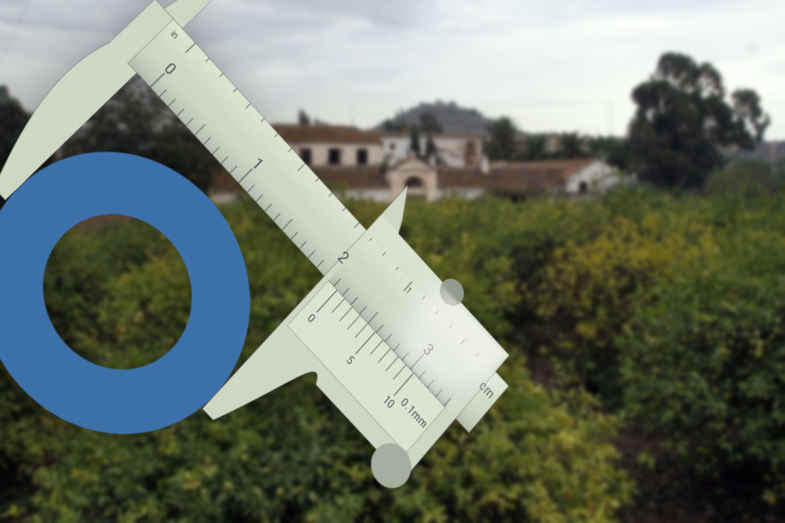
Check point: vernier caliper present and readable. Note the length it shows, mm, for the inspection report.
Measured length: 21.4 mm
